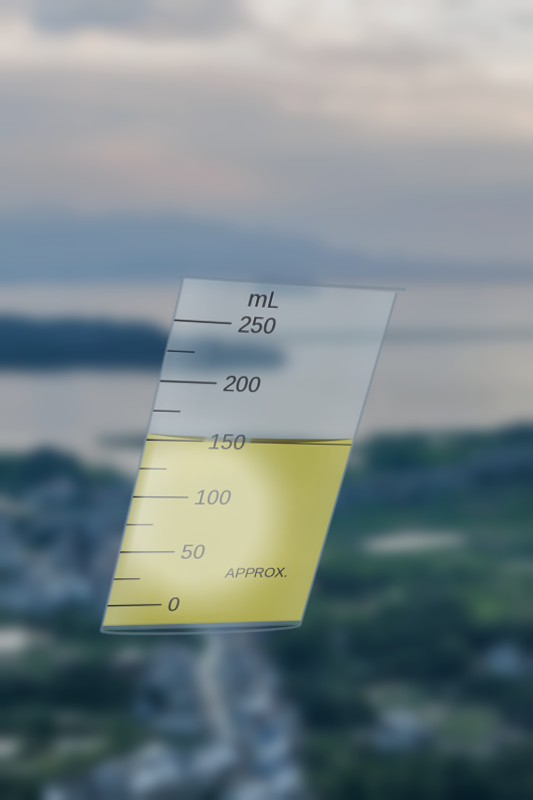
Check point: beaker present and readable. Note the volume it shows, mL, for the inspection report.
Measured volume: 150 mL
